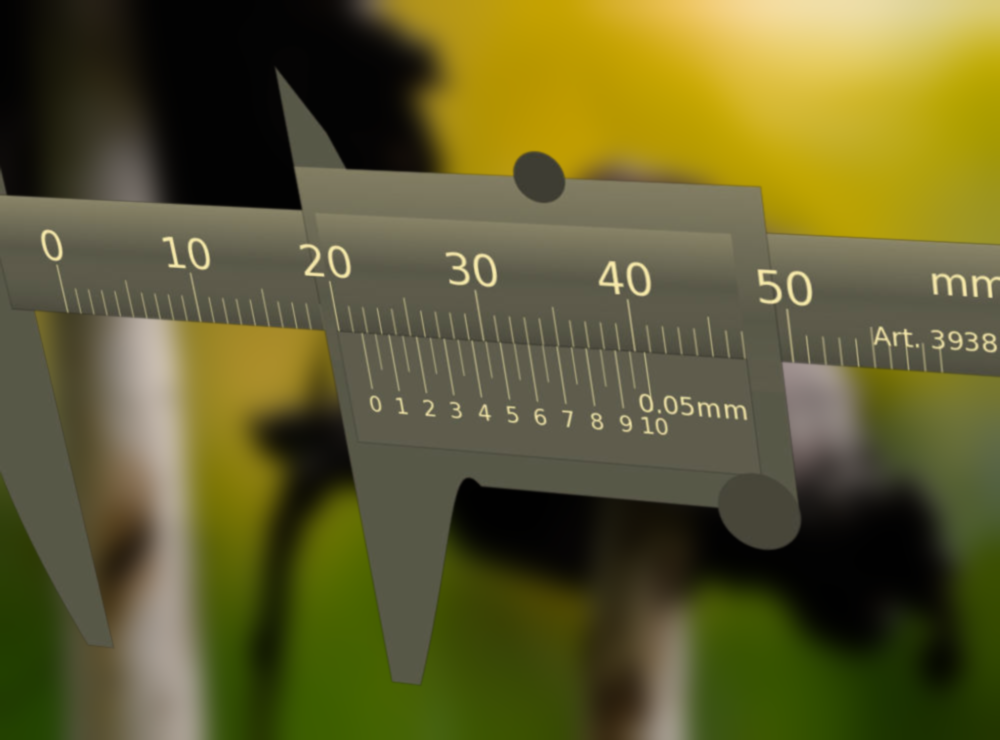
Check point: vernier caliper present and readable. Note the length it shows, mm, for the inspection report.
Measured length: 21.6 mm
